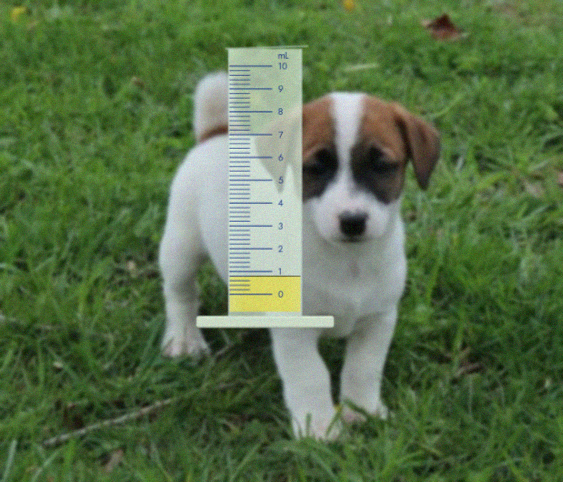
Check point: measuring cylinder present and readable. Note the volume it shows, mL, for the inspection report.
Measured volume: 0.8 mL
